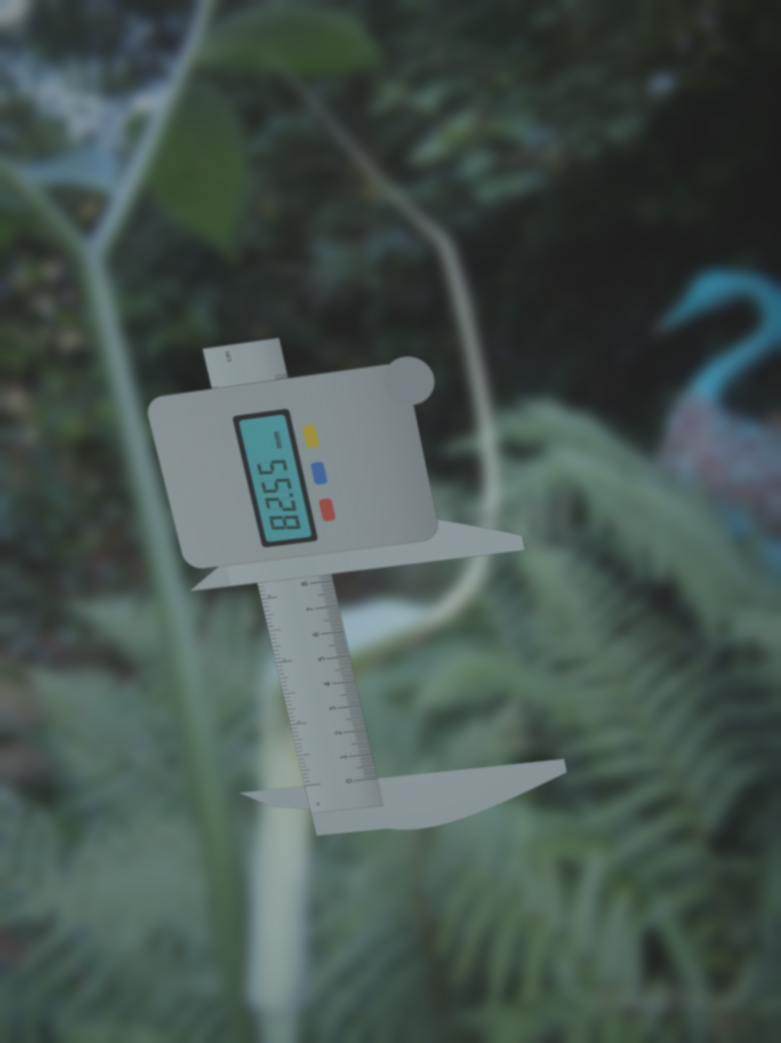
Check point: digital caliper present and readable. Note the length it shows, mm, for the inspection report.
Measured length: 82.55 mm
